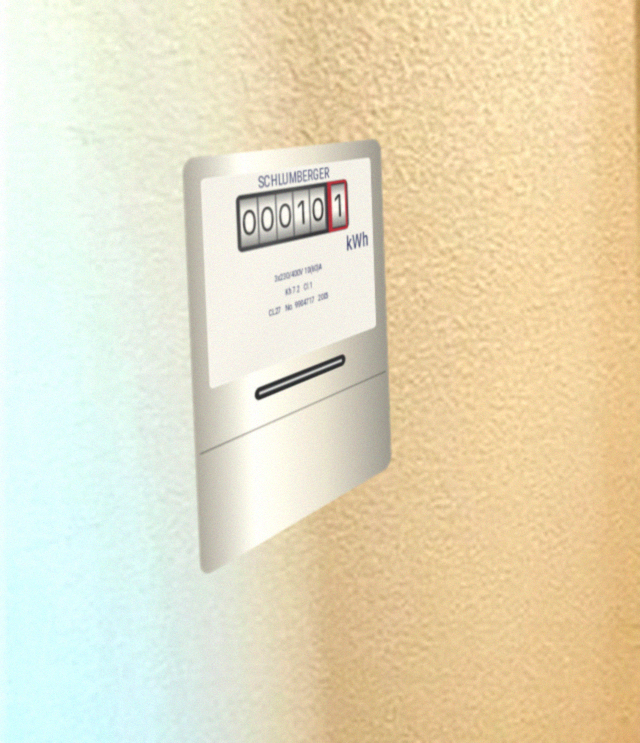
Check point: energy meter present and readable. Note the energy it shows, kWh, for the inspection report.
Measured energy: 10.1 kWh
